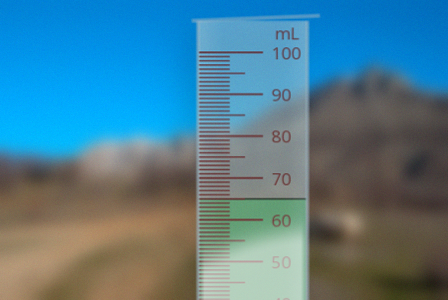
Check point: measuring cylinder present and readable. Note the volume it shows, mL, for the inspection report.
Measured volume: 65 mL
